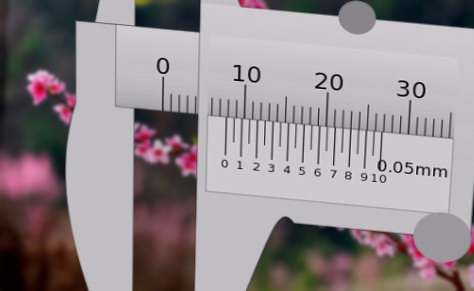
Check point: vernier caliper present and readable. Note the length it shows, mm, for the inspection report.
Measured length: 7.8 mm
